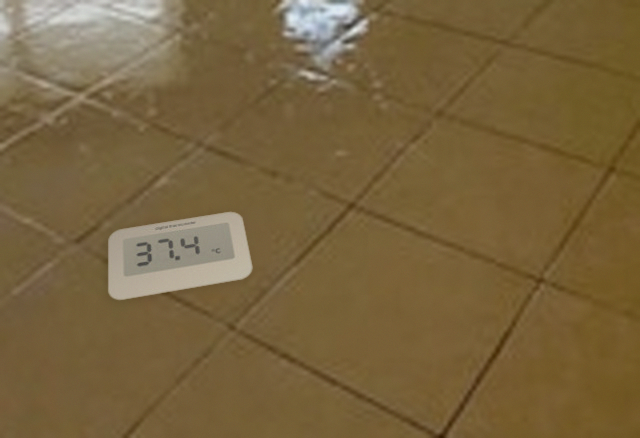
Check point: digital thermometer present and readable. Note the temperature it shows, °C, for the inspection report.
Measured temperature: 37.4 °C
